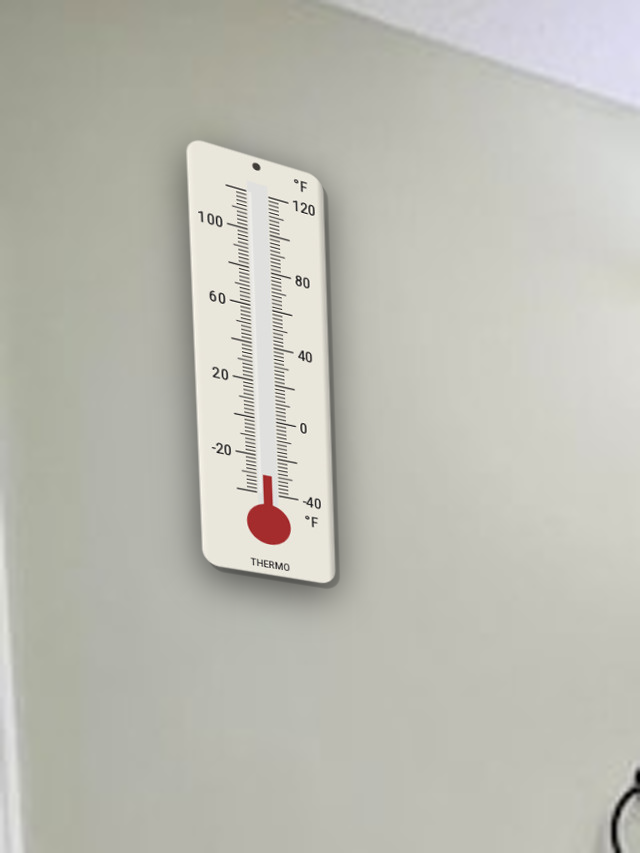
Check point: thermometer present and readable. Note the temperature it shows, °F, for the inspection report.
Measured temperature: -30 °F
